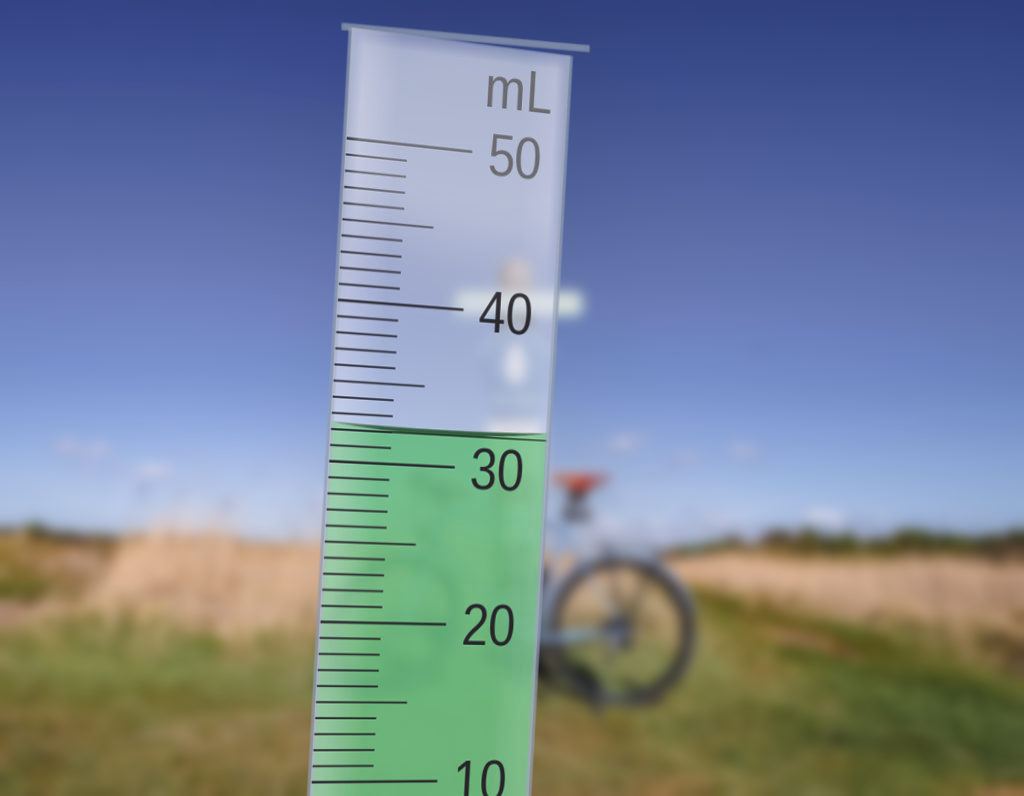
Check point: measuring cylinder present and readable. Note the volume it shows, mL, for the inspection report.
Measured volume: 32 mL
